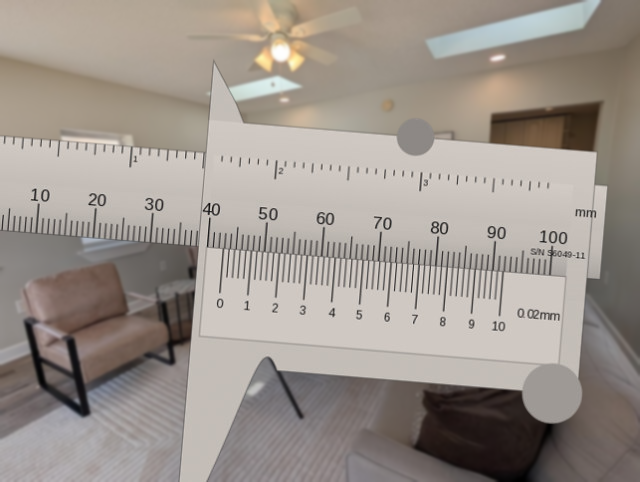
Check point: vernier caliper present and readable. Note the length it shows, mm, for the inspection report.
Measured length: 42.8 mm
